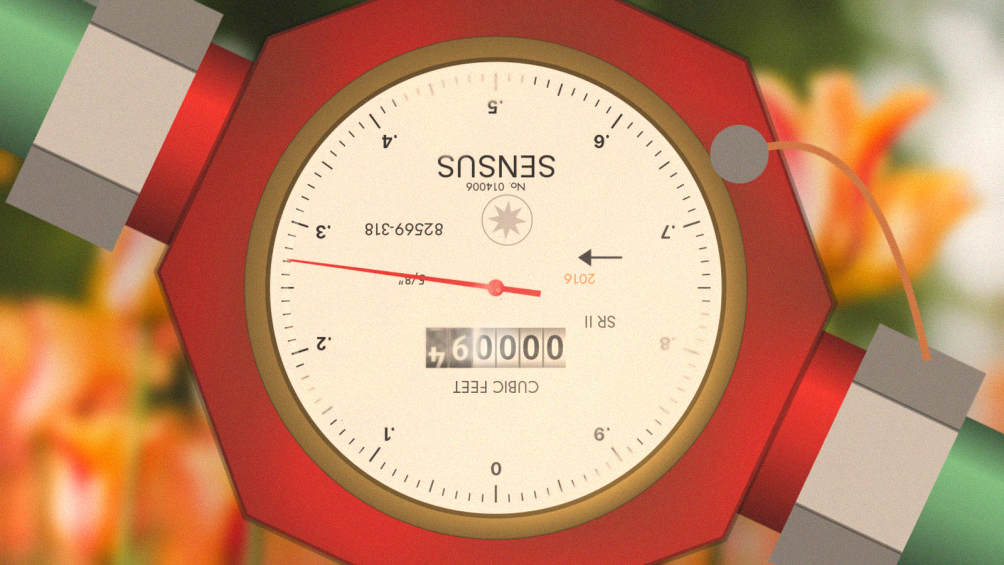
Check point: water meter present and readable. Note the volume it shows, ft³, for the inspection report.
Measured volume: 94.27 ft³
